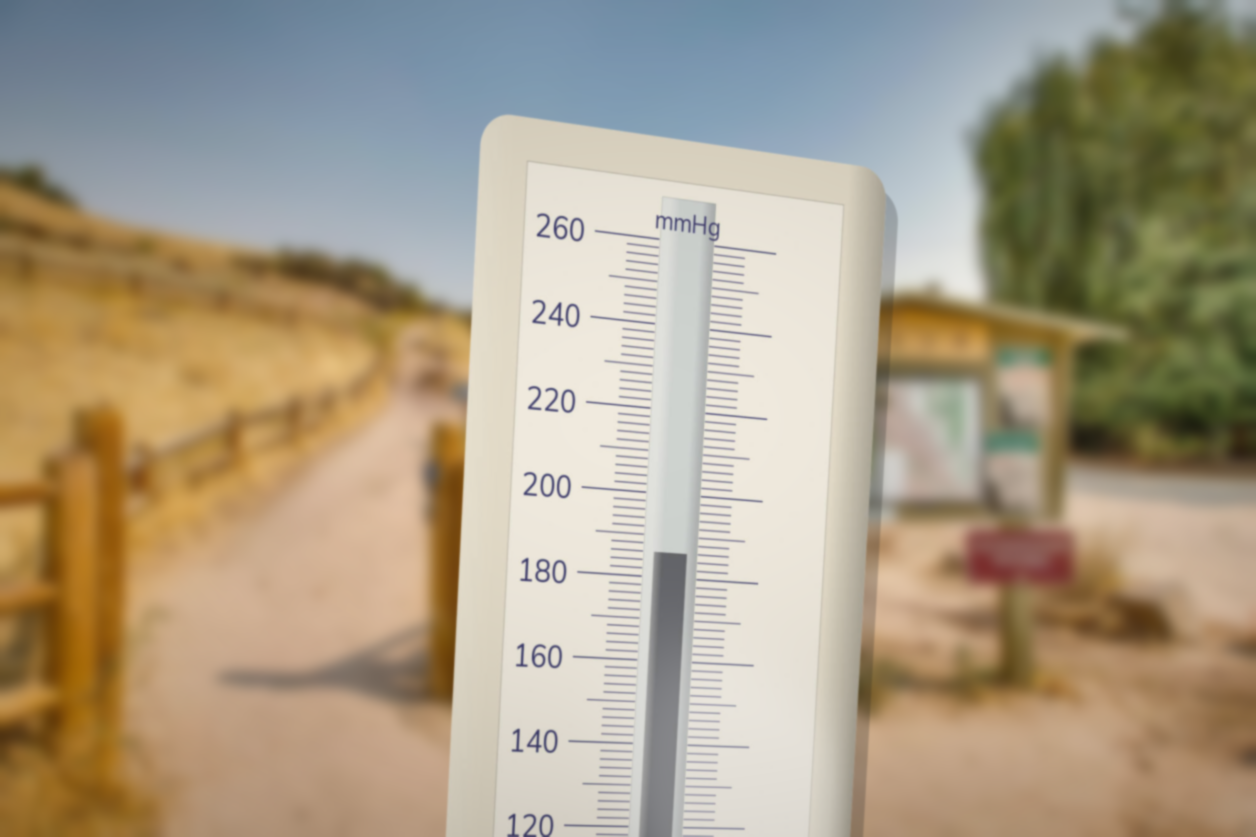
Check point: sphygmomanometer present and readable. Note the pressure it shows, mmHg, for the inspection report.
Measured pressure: 186 mmHg
